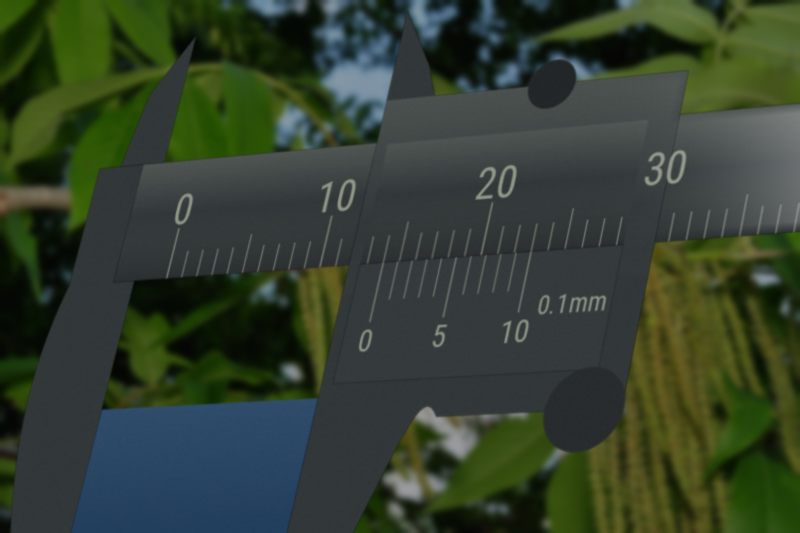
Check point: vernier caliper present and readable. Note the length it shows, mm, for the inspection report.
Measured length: 14.0 mm
